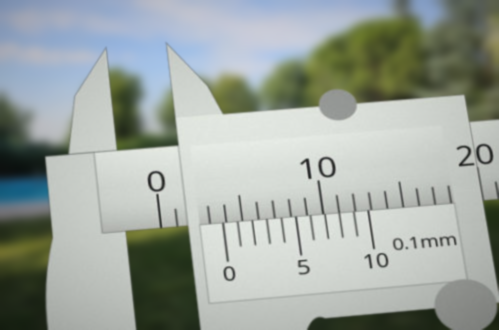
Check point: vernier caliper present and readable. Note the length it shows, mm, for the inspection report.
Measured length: 3.8 mm
